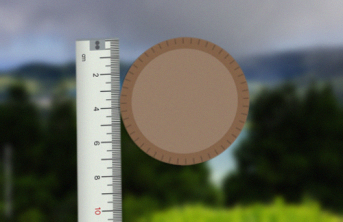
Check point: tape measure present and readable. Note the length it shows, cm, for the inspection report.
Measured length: 7.5 cm
